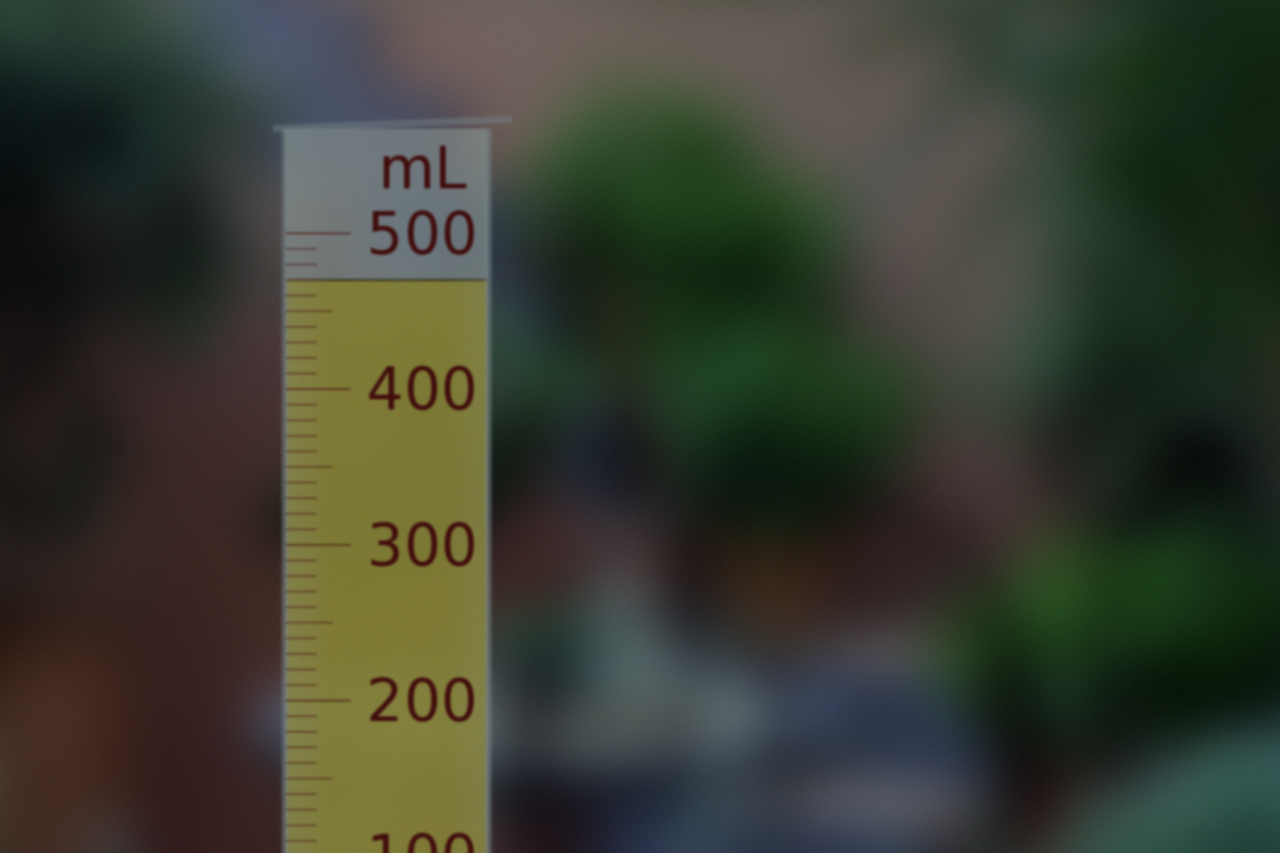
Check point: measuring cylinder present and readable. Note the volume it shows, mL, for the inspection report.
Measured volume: 470 mL
